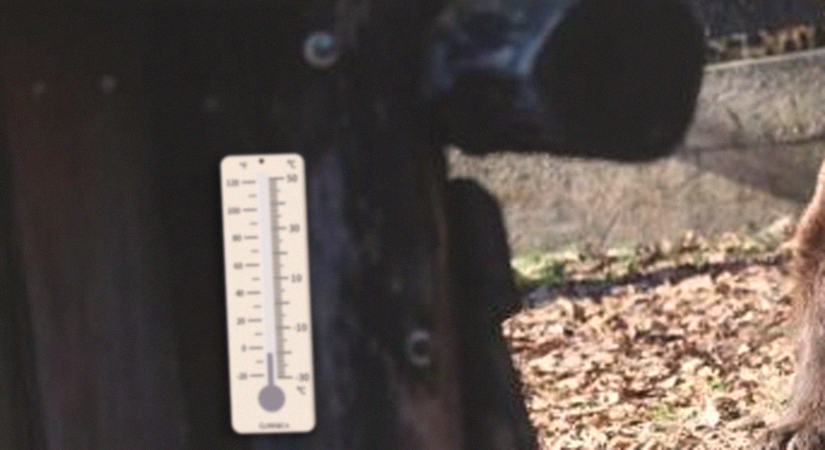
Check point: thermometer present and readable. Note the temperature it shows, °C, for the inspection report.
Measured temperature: -20 °C
